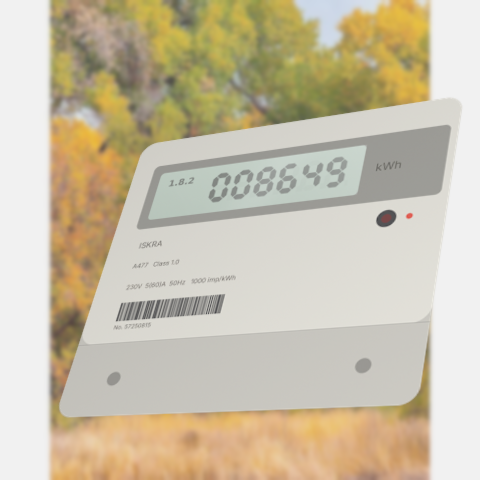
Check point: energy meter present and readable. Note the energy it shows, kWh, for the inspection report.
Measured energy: 8649 kWh
